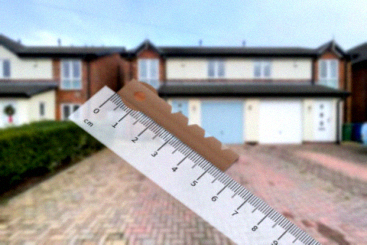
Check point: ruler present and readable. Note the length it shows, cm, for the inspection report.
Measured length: 5.5 cm
